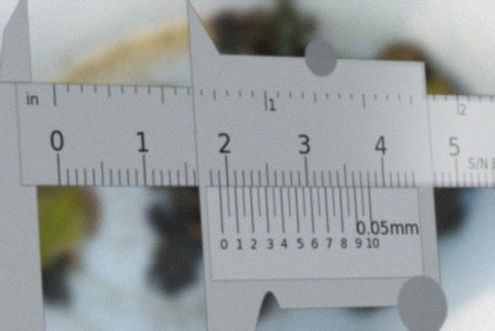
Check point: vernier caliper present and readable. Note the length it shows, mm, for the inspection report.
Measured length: 19.0 mm
